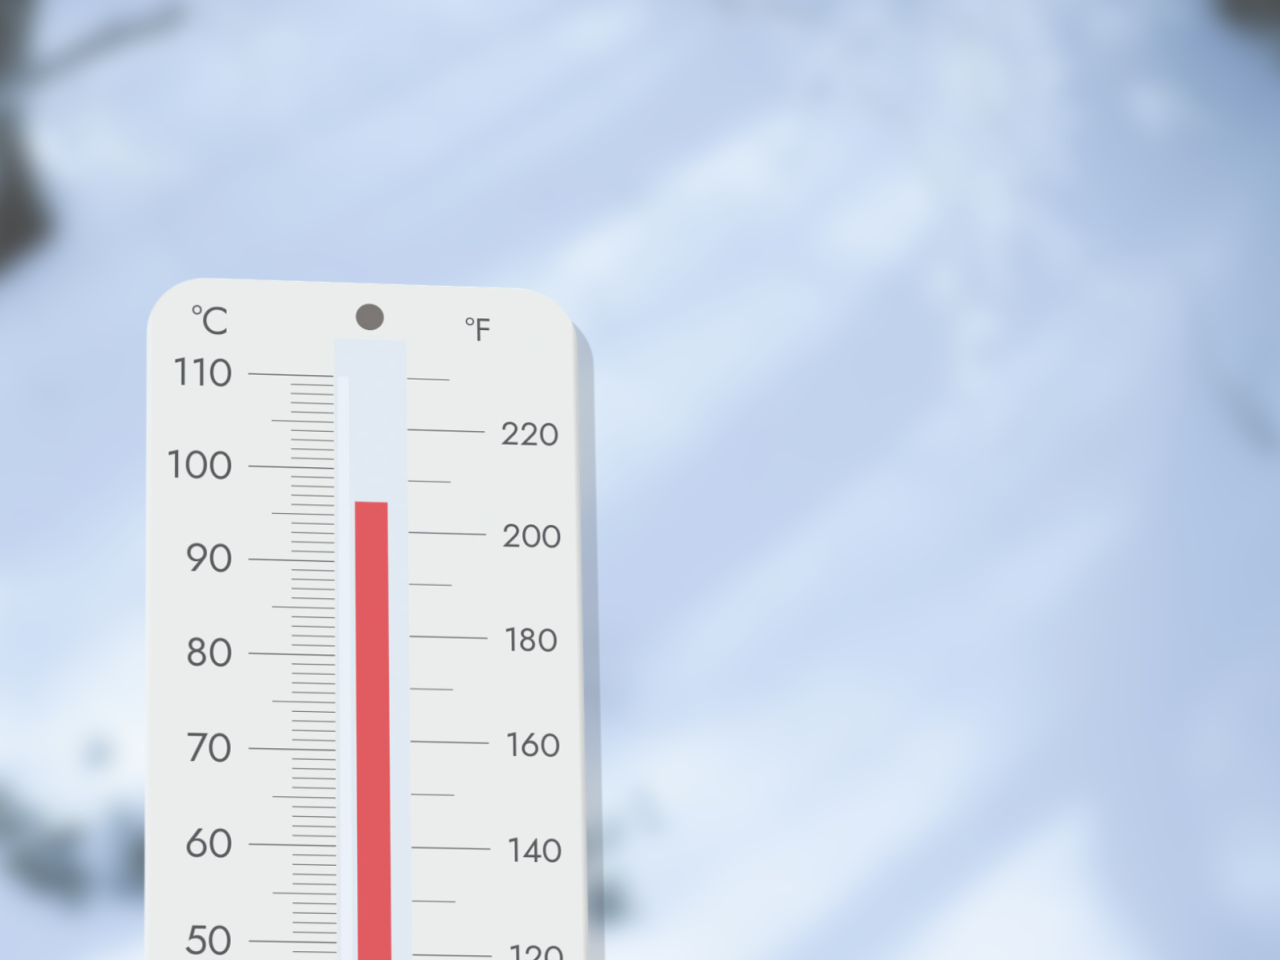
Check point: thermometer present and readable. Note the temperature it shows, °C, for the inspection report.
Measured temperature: 96.5 °C
